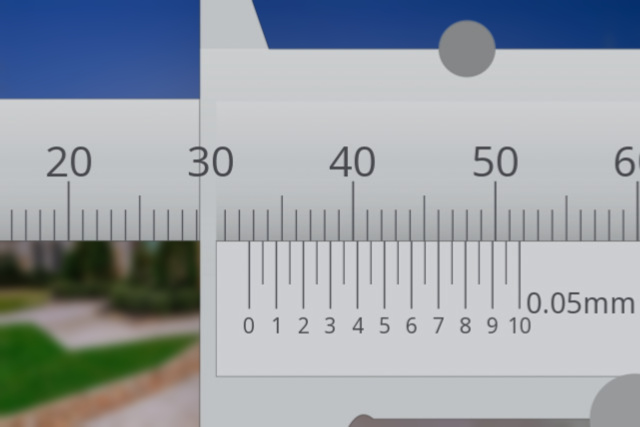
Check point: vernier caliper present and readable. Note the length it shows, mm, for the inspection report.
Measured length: 32.7 mm
